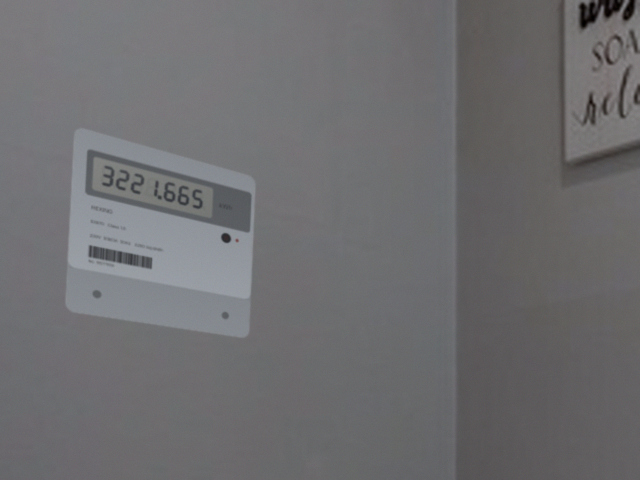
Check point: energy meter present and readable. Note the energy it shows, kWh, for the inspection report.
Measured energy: 3221.665 kWh
